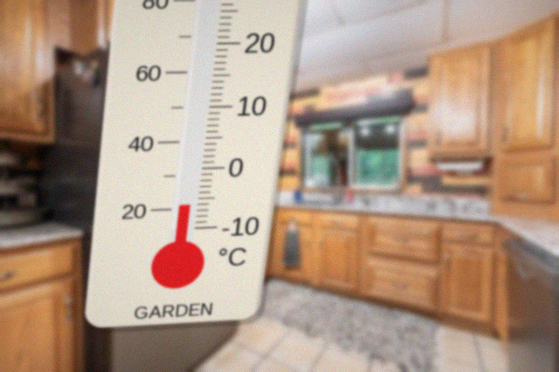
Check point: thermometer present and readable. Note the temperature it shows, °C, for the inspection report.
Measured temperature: -6 °C
